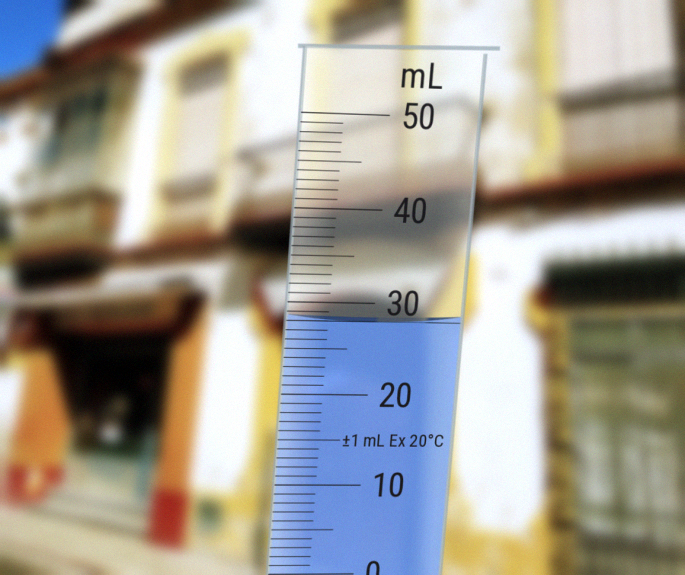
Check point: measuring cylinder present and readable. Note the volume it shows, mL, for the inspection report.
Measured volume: 28 mL
